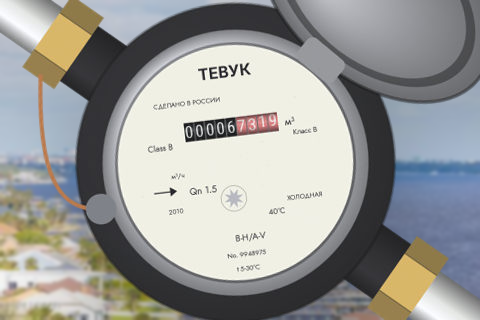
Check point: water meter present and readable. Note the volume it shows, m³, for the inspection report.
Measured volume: 6.7319 m³
